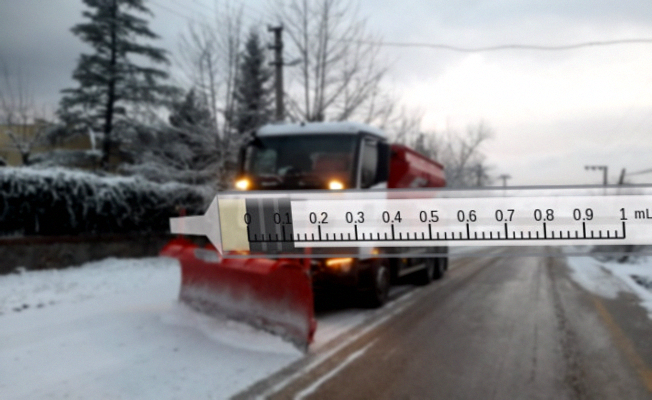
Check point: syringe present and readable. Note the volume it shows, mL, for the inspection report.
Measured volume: 0 mL
